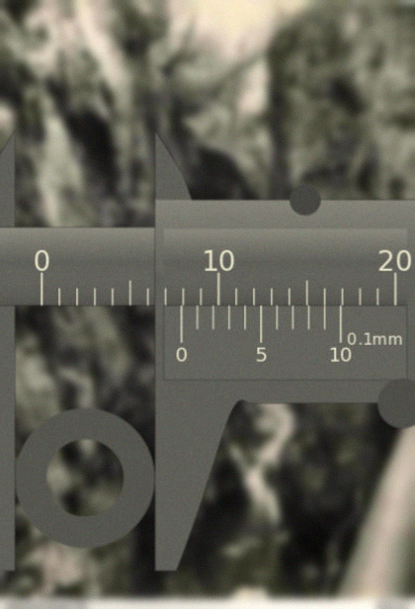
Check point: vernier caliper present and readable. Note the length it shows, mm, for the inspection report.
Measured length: 7.9 mm
